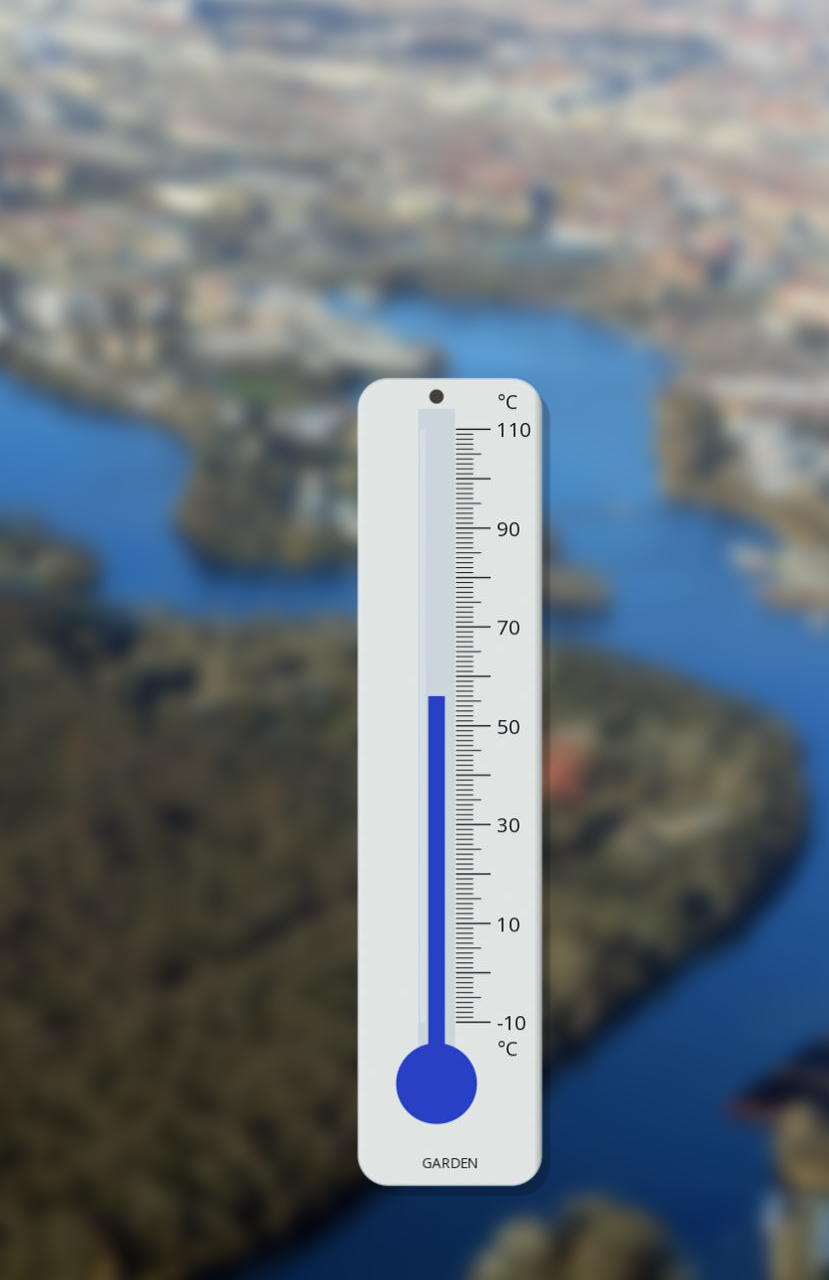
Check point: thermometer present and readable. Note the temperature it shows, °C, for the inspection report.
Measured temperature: 56 °C
